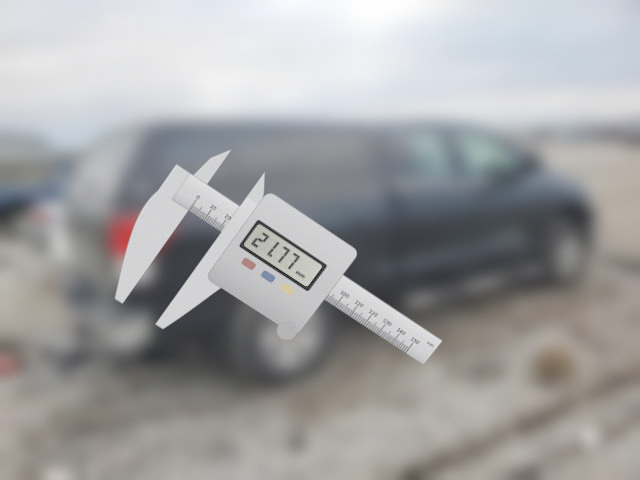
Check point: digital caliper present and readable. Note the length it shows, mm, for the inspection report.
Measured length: 21.77 mm
